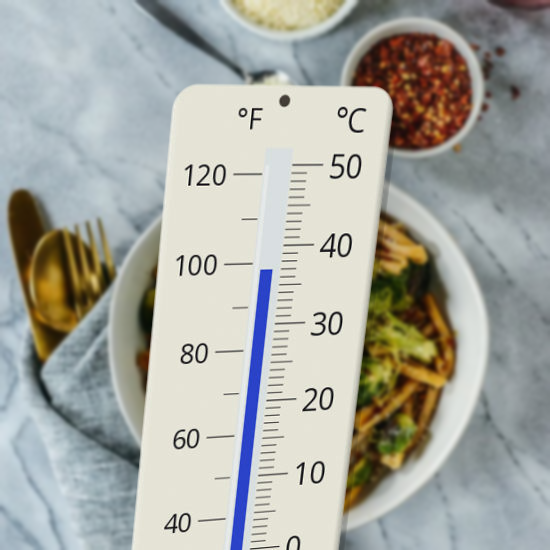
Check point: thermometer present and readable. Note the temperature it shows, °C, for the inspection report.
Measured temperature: 37 °C
